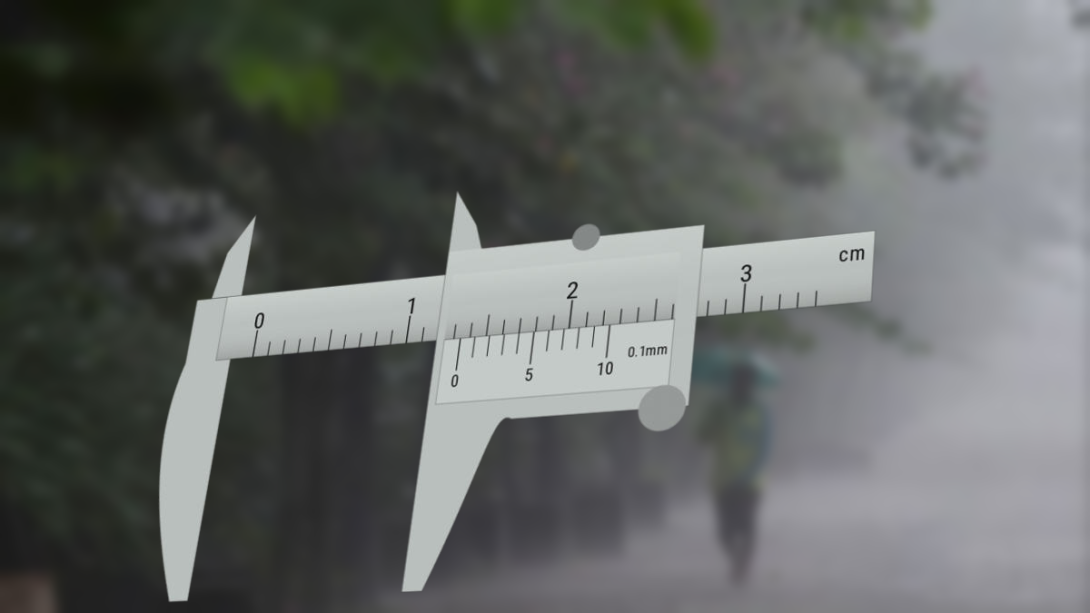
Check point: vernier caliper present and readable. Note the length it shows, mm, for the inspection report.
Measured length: 13.4 mm
